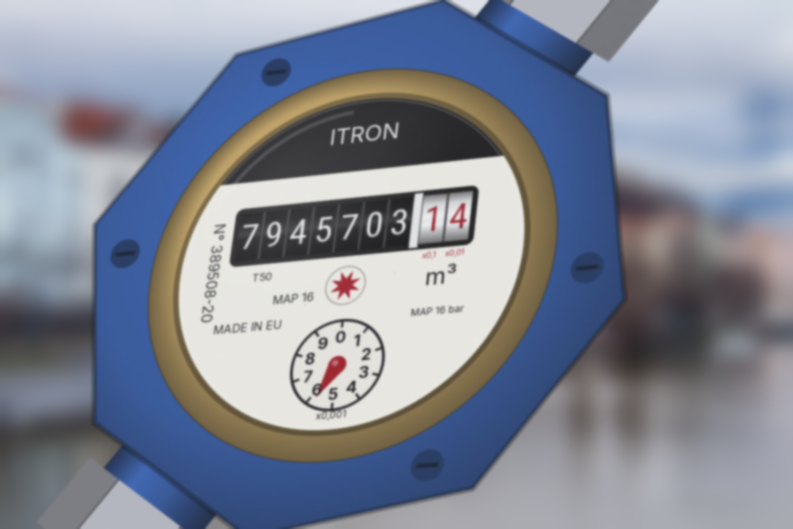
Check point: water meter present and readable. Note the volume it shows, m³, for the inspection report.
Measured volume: 7945703.145 m³
